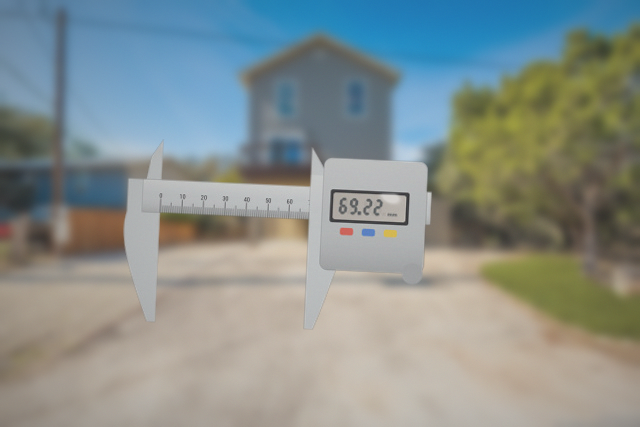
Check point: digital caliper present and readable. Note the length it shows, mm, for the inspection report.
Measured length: 69.22 mm
